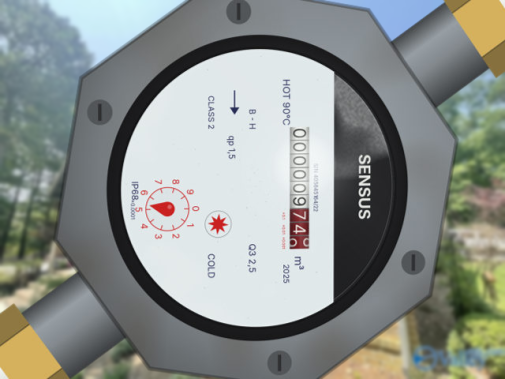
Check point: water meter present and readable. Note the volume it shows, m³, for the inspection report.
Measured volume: 9.7485 m³
